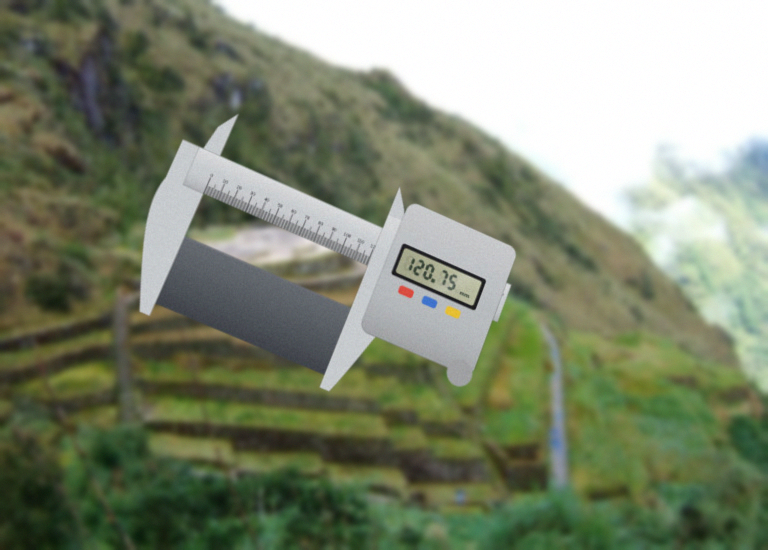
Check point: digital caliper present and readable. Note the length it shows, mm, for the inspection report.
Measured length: 120.75 mm
